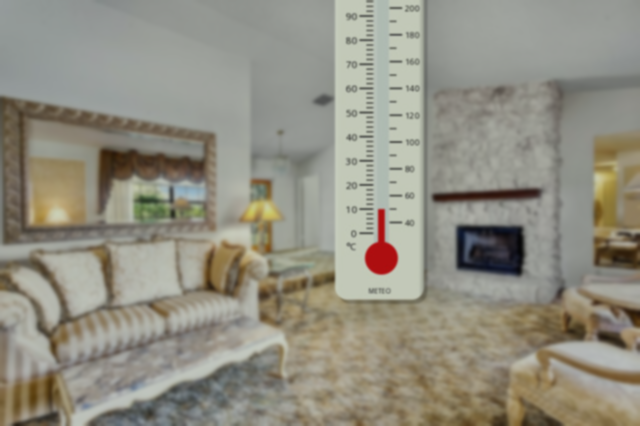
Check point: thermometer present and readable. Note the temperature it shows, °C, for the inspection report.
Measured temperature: 10 °C
